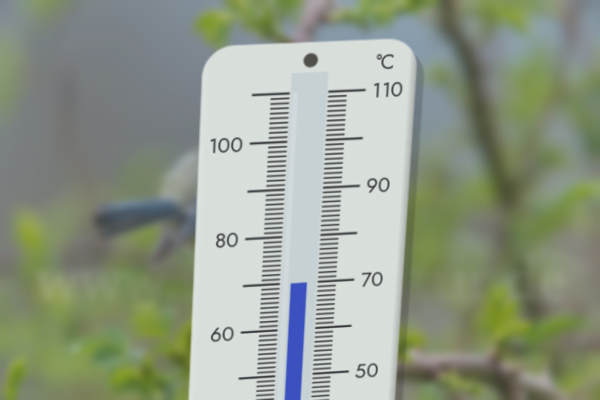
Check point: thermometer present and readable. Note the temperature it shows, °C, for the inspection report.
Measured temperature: 70 °C
